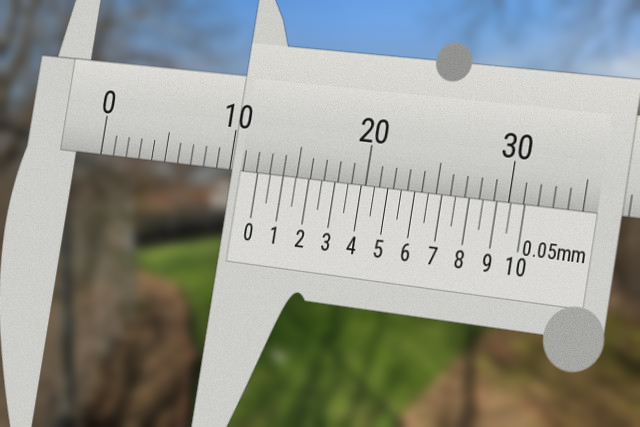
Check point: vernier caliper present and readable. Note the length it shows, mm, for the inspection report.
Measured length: 12.1 mm
